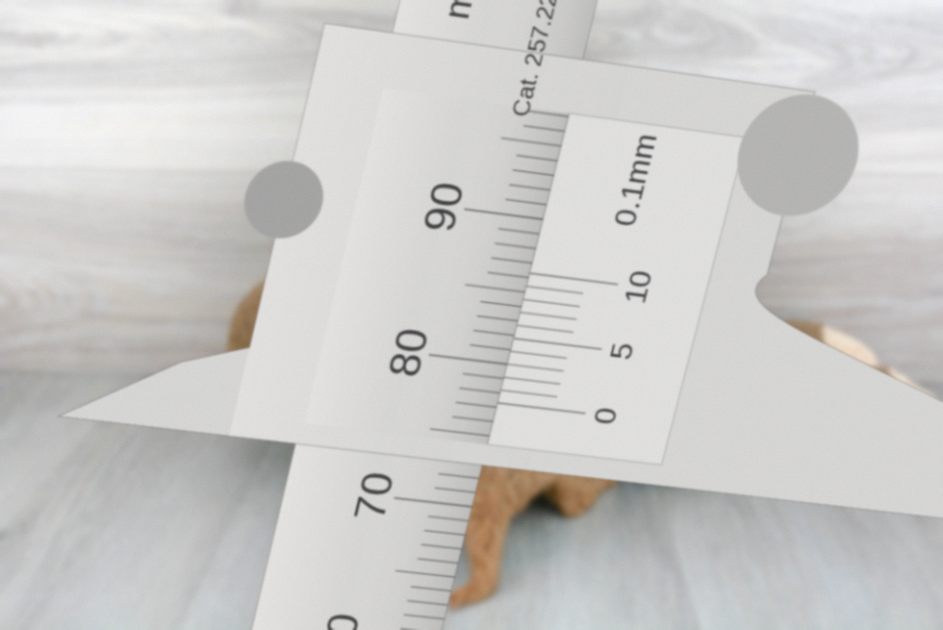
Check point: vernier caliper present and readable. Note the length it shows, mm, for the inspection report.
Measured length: 77.3 mm
